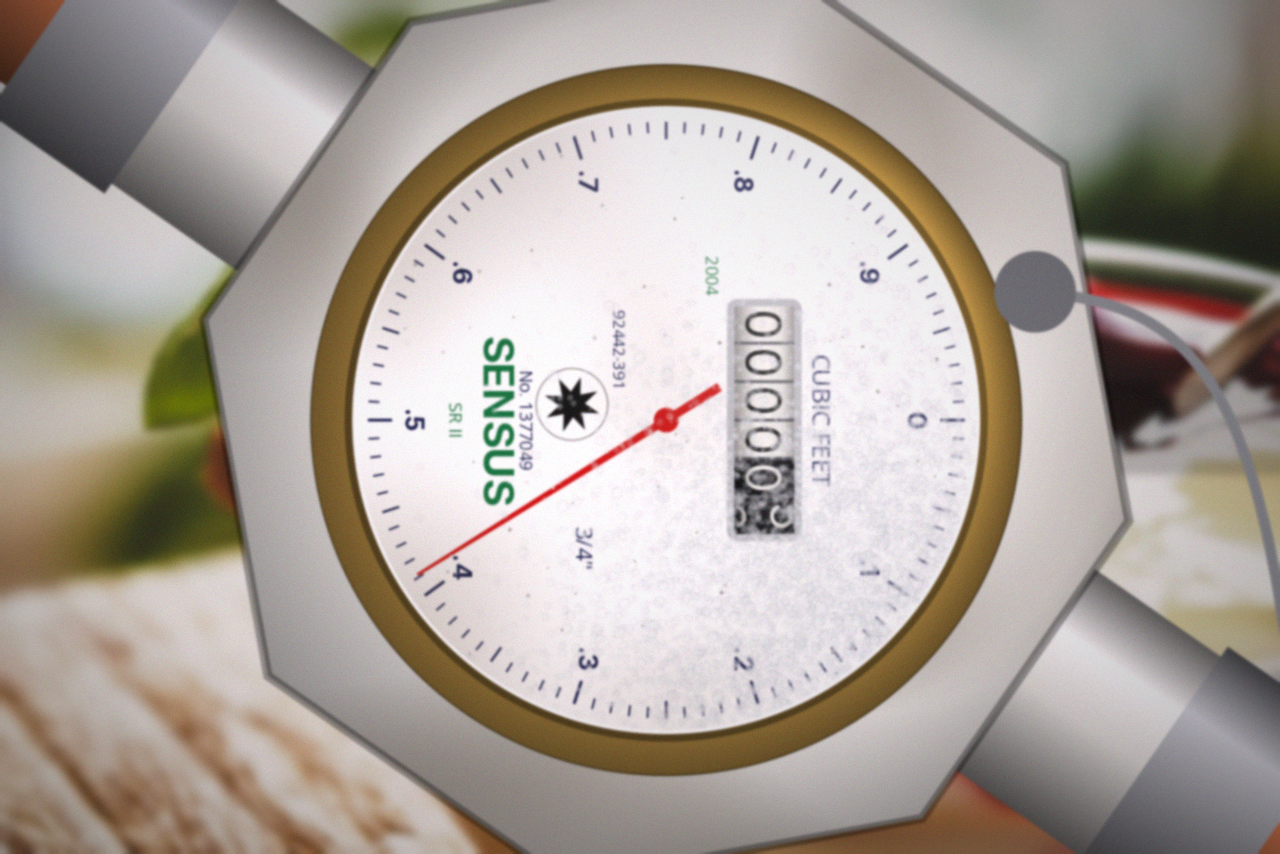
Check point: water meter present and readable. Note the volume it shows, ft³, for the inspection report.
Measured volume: 5.41 ft³
